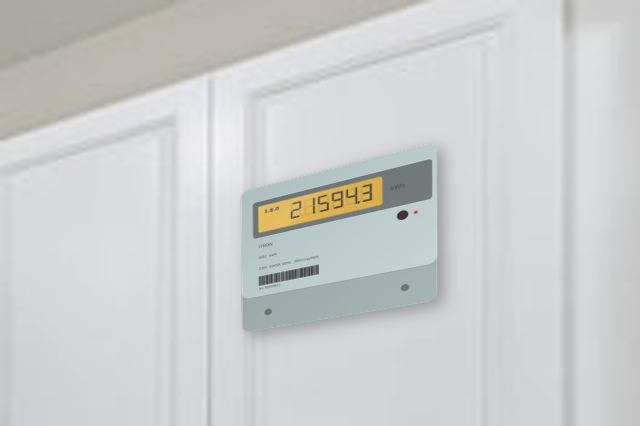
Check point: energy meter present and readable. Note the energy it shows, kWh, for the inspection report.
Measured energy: 21594.3 kWh
